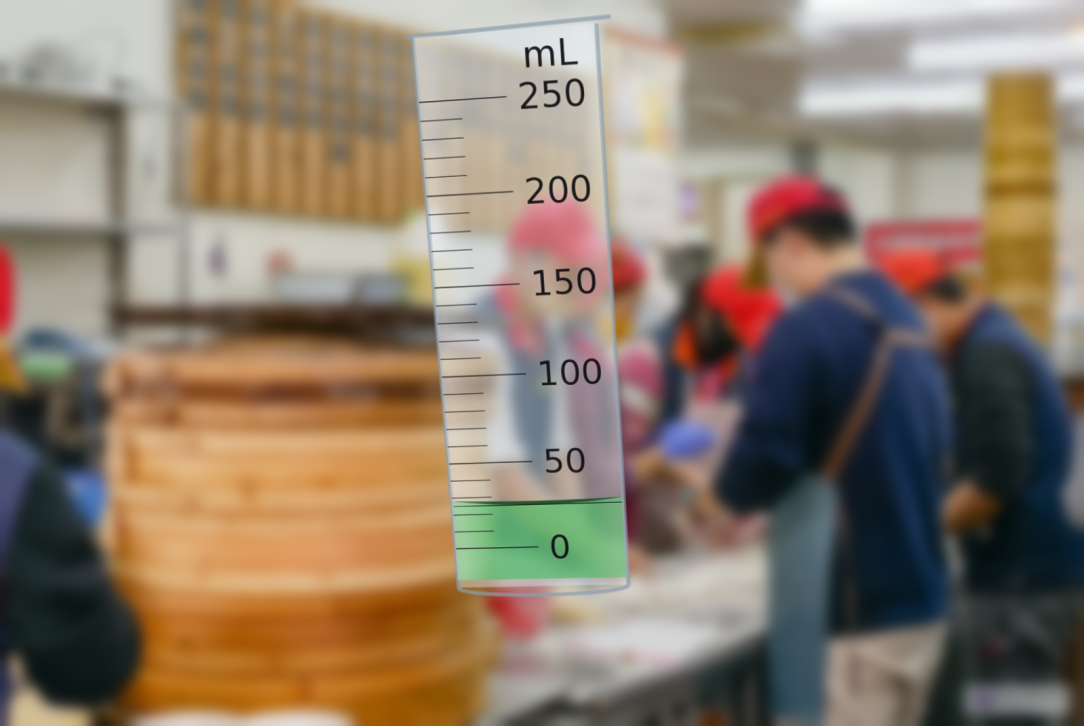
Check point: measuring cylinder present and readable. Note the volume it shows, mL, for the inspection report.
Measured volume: 25 mL
